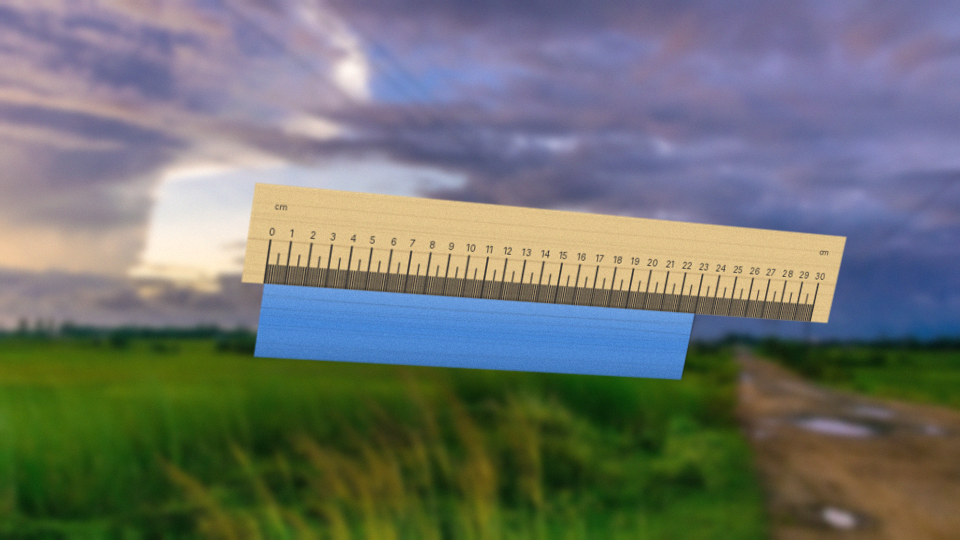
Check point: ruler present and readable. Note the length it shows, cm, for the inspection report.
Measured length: 23 cm
